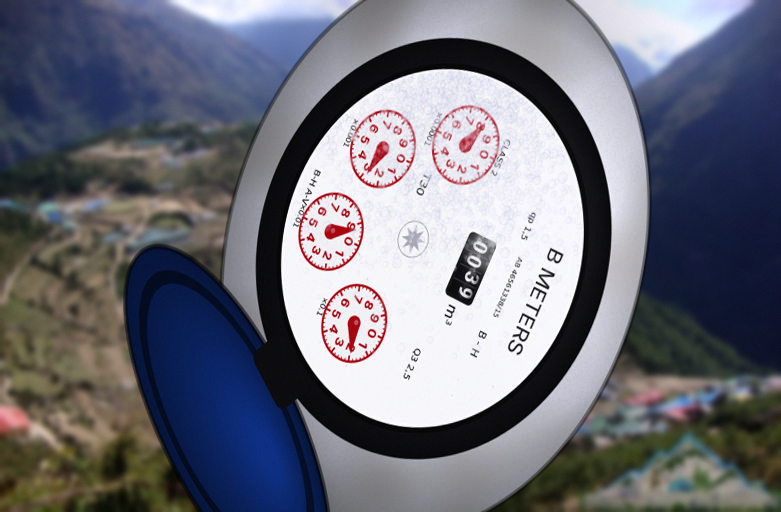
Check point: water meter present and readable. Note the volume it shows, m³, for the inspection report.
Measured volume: 39.1928 m³
